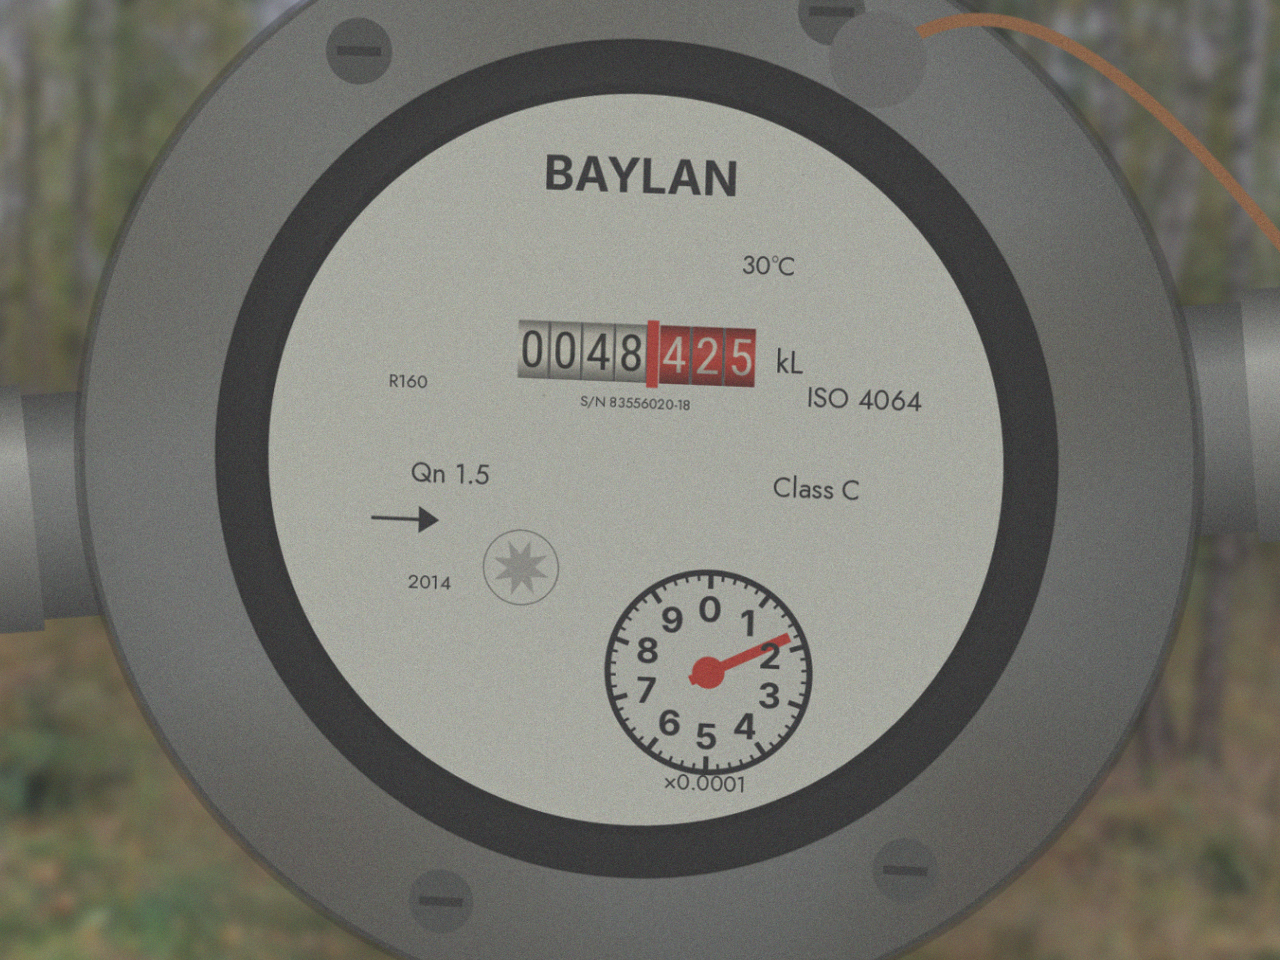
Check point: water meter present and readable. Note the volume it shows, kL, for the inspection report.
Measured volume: 48.4251 kL
